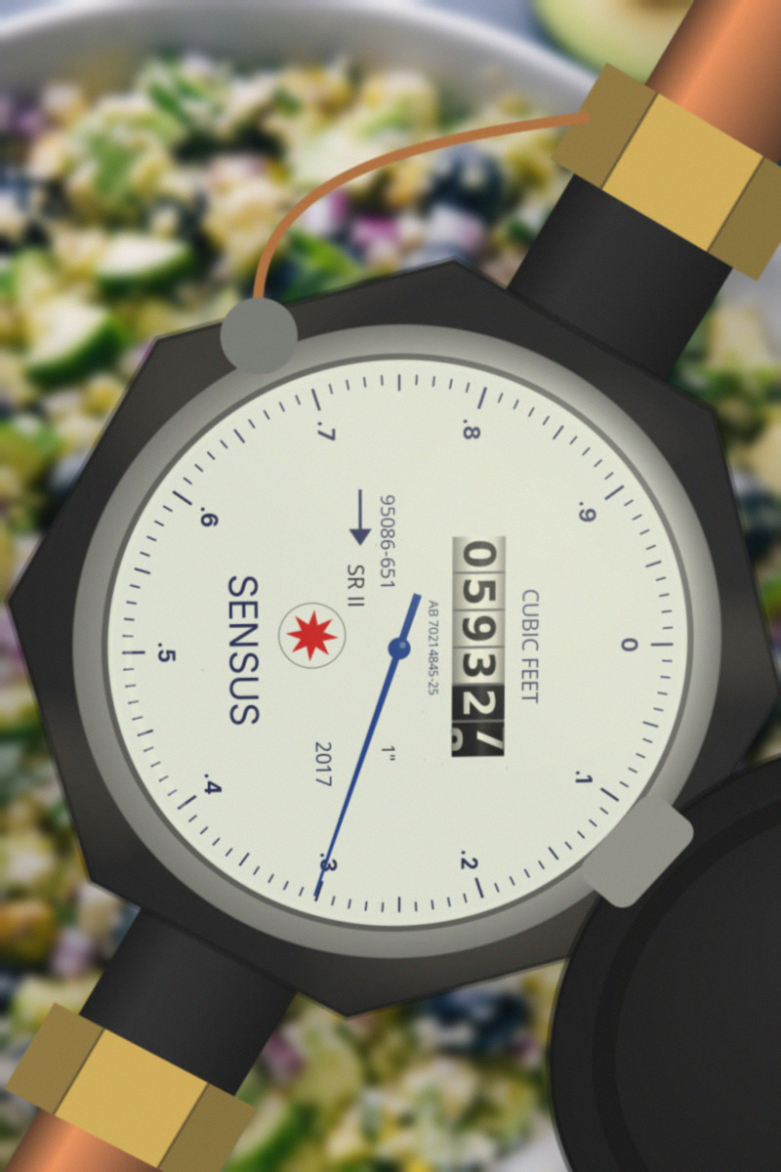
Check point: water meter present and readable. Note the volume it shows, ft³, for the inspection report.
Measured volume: 59327.30 ft³
